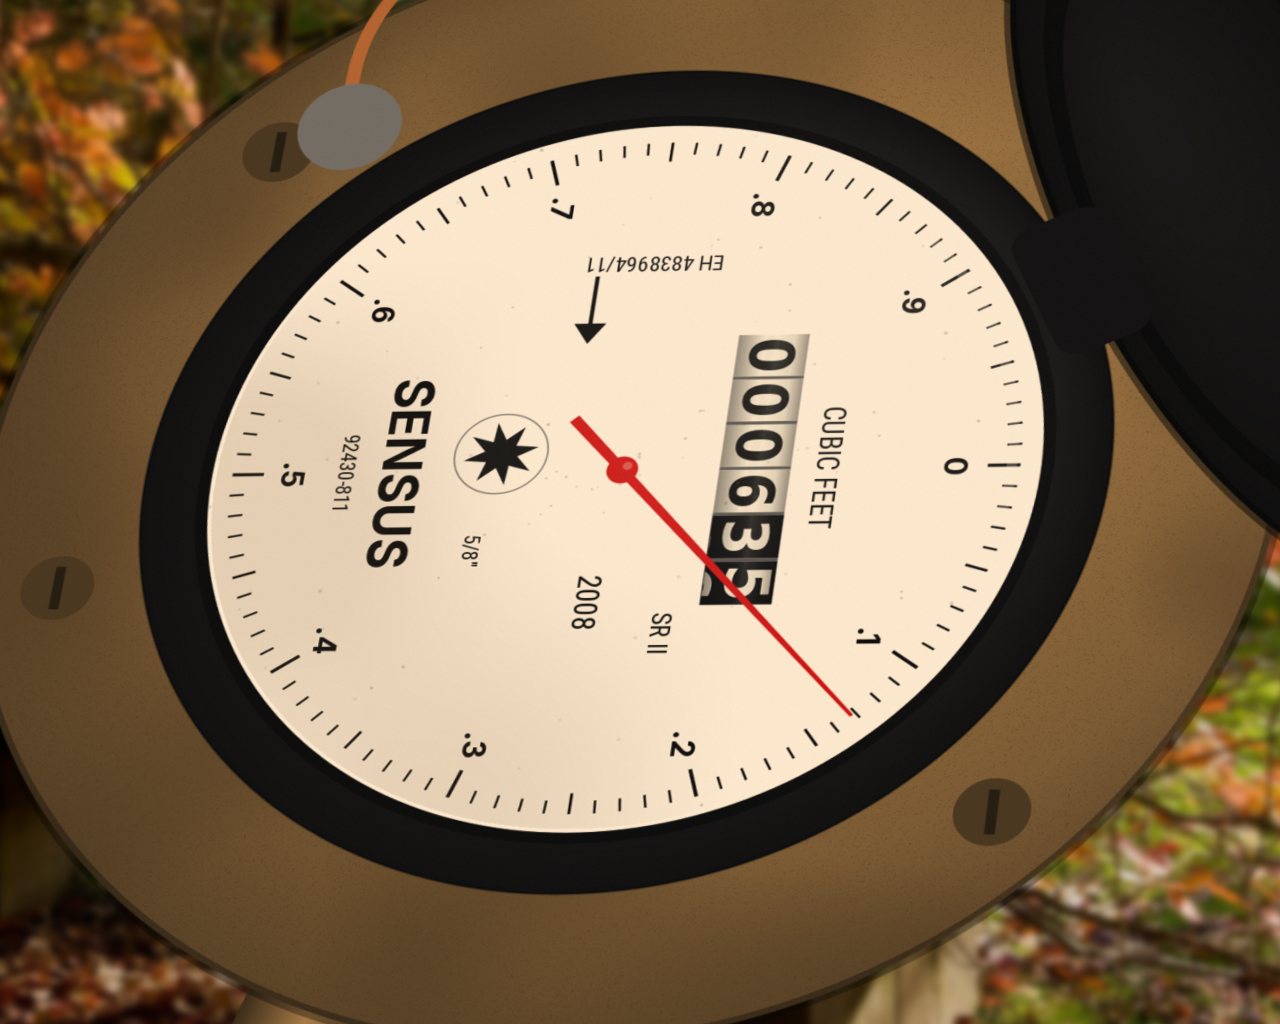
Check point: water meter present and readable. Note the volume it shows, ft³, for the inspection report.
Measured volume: 635.13 ft³
